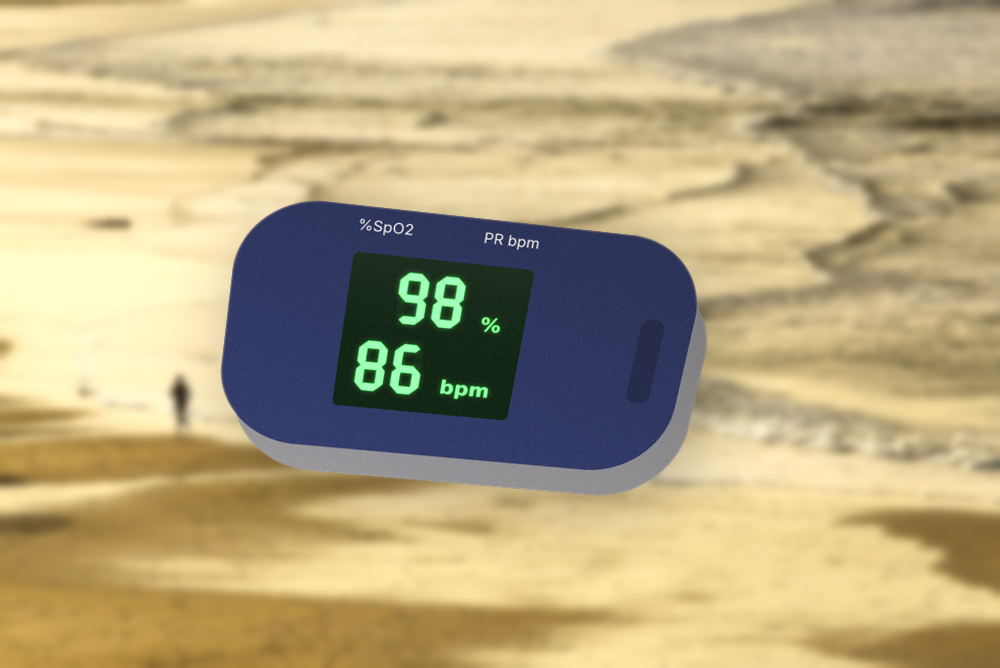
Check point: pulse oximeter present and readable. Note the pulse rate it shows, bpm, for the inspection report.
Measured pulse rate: 86 bpm
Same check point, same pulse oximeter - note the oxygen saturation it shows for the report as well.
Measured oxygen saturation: 98 %
